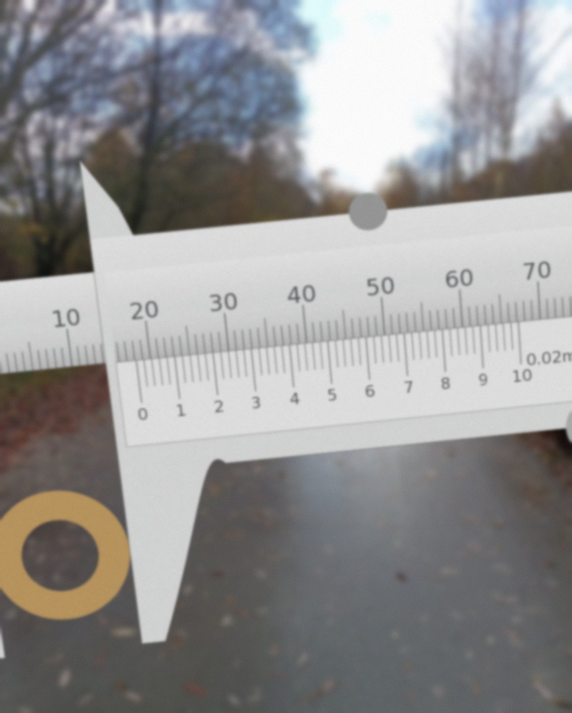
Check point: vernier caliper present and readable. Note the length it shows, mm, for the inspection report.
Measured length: 18.2 mm
